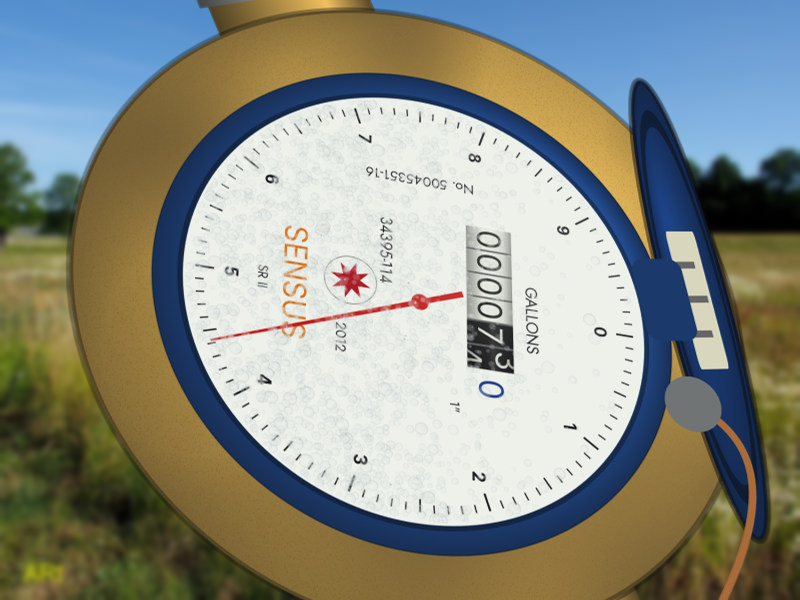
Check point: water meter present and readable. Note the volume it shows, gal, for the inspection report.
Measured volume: 734.4 gal
